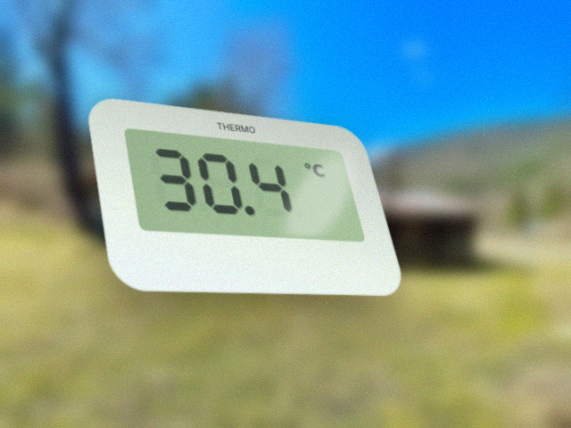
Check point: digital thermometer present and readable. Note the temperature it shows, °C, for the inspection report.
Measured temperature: 30.4 °C
